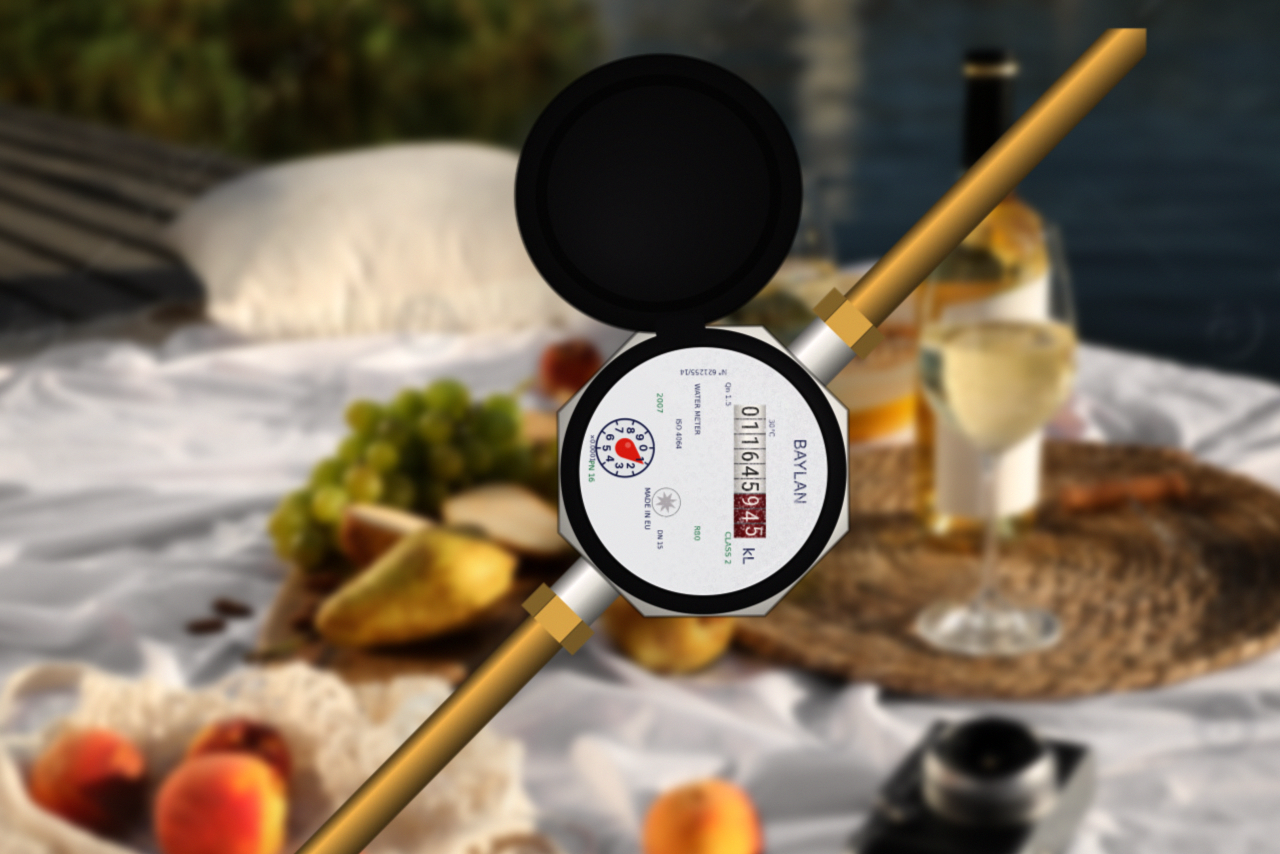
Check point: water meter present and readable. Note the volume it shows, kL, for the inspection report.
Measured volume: 11645.9451 kL
